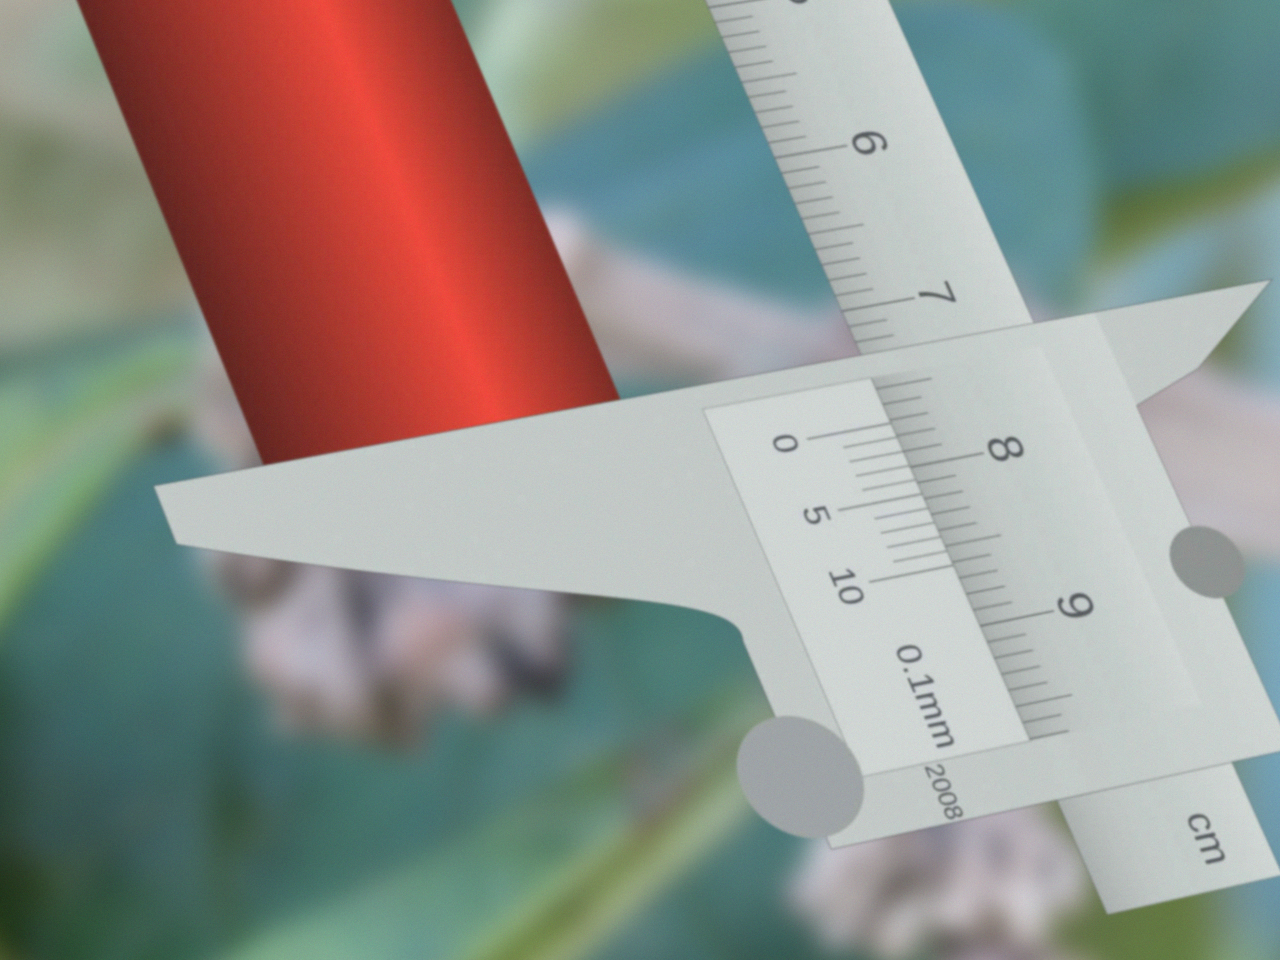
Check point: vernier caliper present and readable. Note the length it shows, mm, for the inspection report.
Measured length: 77.2 mm
